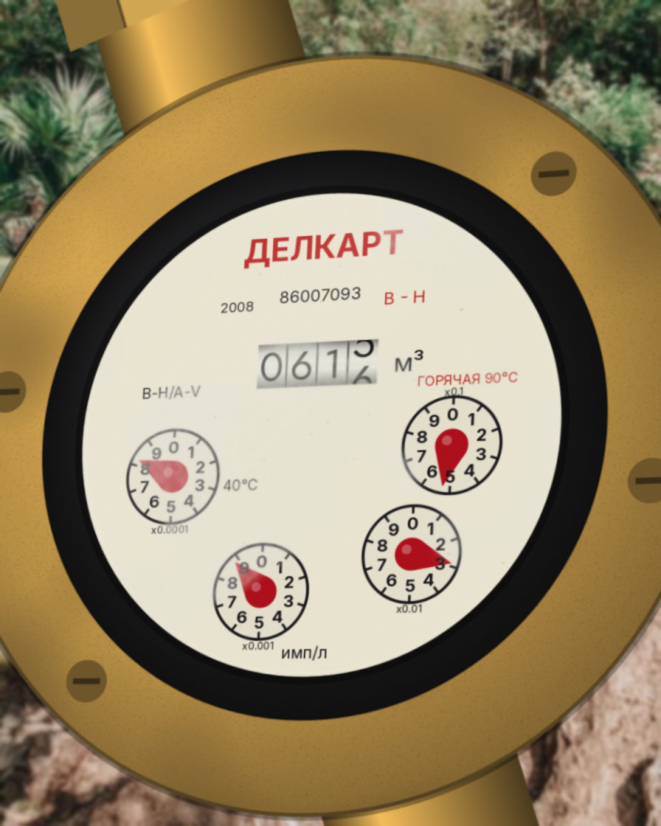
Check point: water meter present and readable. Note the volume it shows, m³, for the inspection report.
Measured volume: 615.5288 m³
